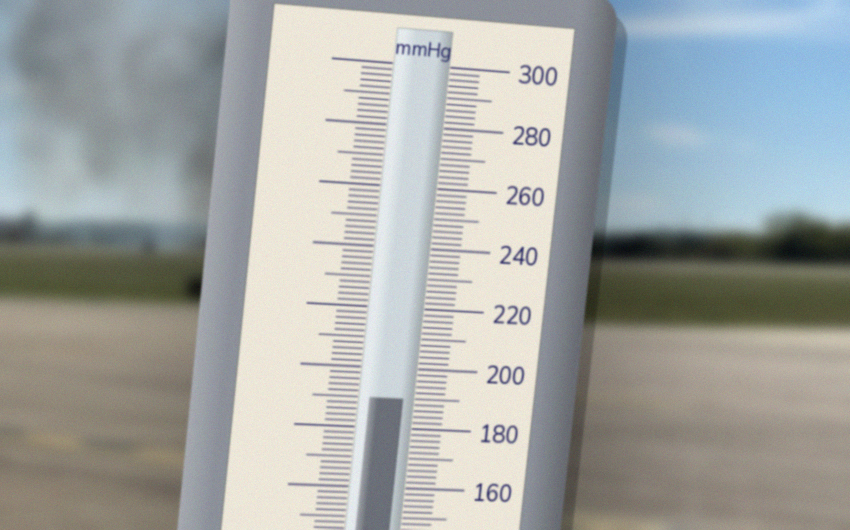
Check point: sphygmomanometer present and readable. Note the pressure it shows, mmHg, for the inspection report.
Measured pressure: 190 mmHg
